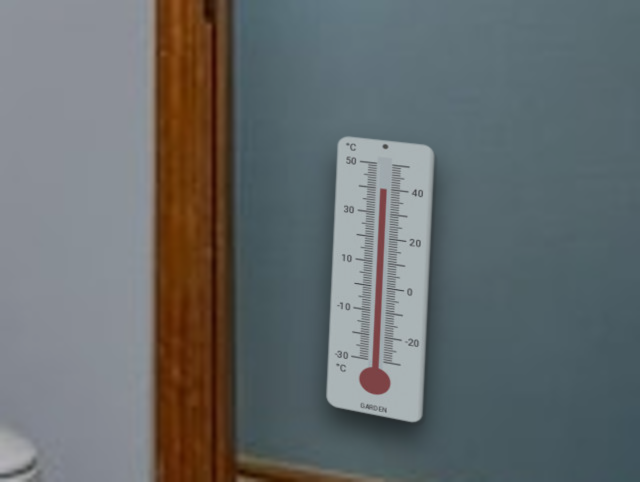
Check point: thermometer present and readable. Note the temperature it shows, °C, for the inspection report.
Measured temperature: 40 °C
